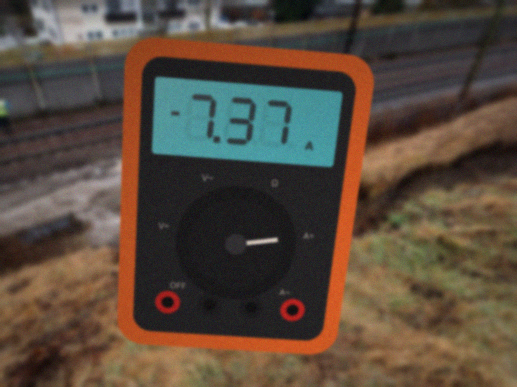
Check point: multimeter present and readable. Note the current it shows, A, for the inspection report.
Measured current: -7.37 A
